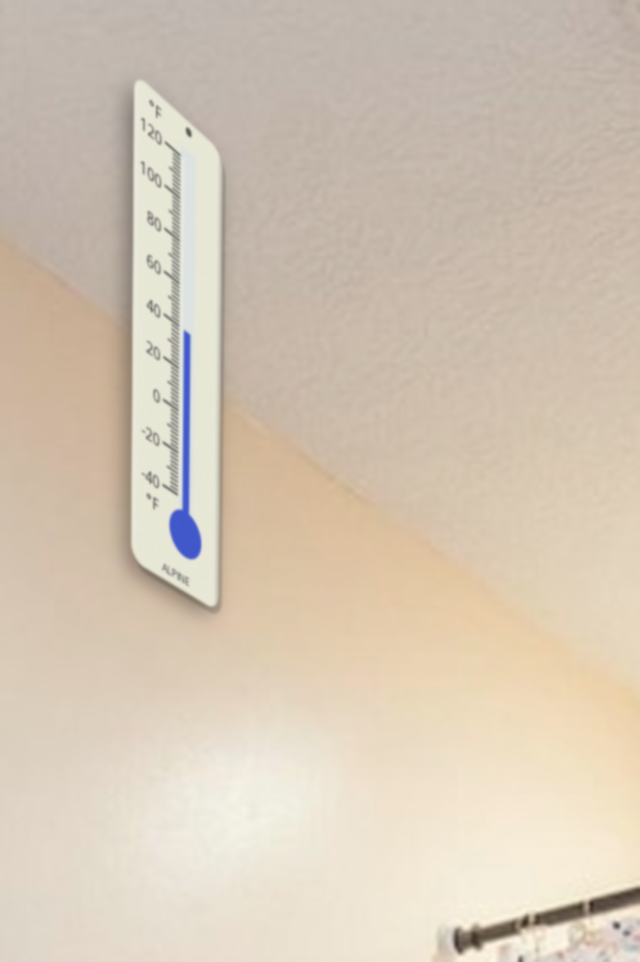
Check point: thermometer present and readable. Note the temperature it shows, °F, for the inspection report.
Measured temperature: 40 °F
